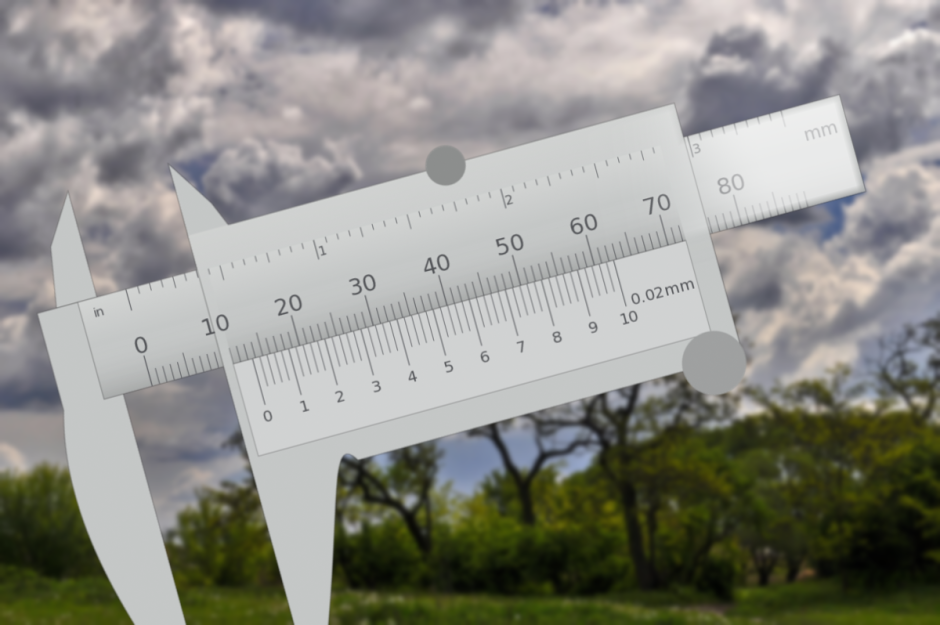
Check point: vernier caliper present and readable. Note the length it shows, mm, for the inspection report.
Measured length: 13.6 mm
